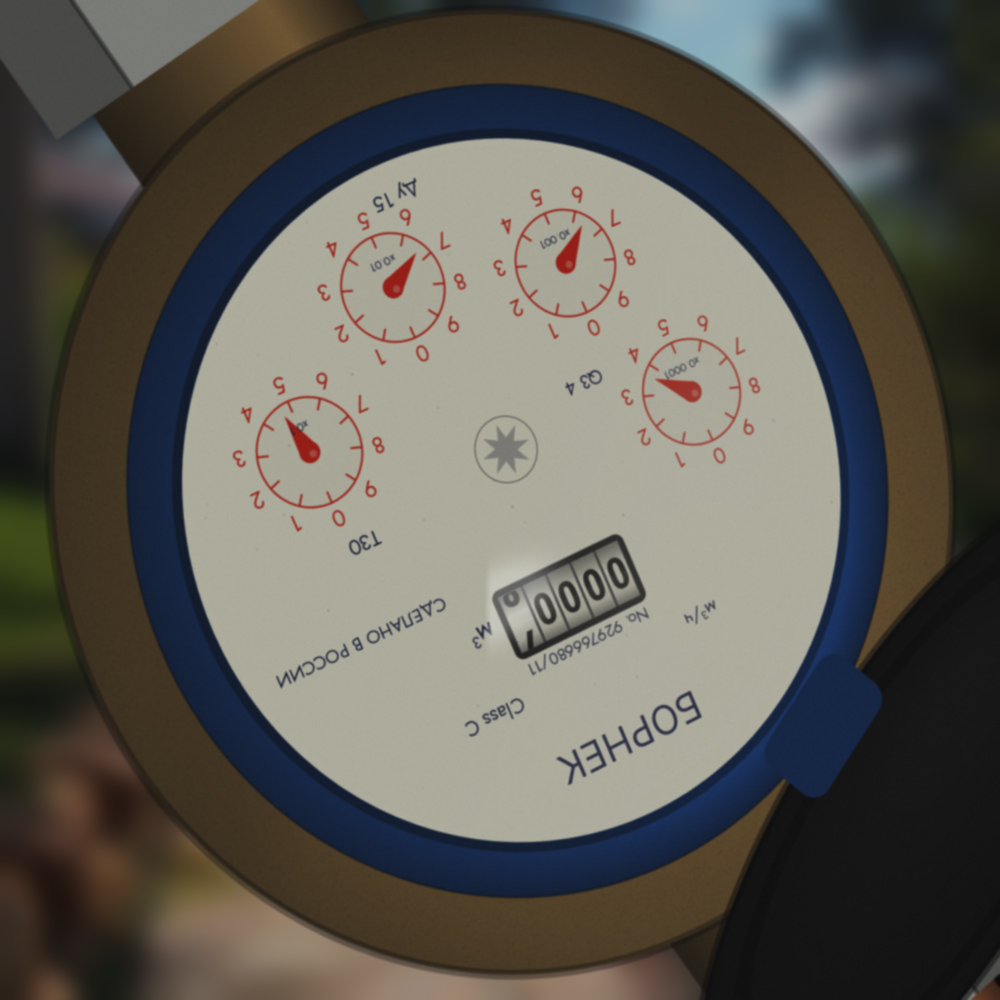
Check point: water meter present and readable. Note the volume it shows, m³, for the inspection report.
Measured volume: 7.4663 m³
